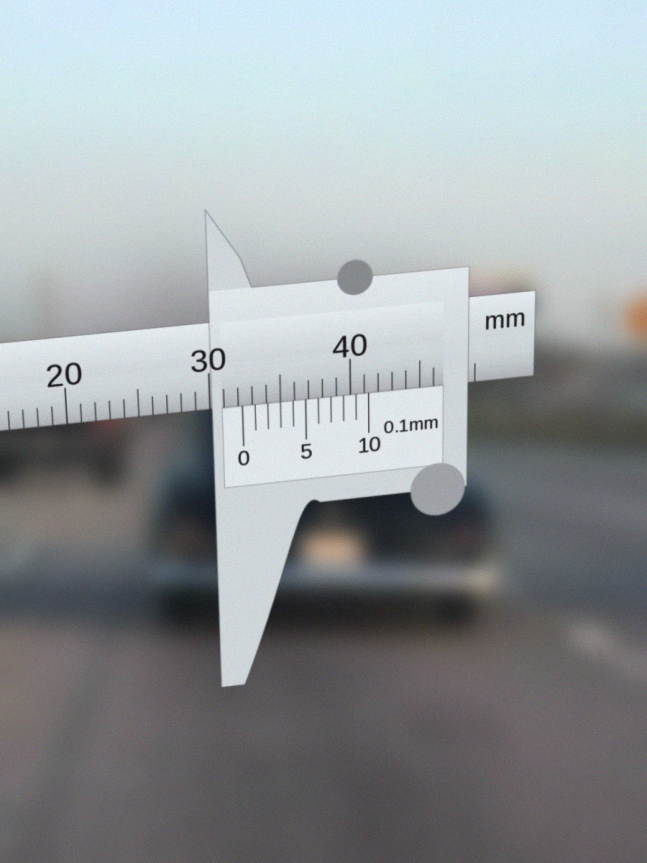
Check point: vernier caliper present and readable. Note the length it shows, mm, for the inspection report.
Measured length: 32.3 mm
